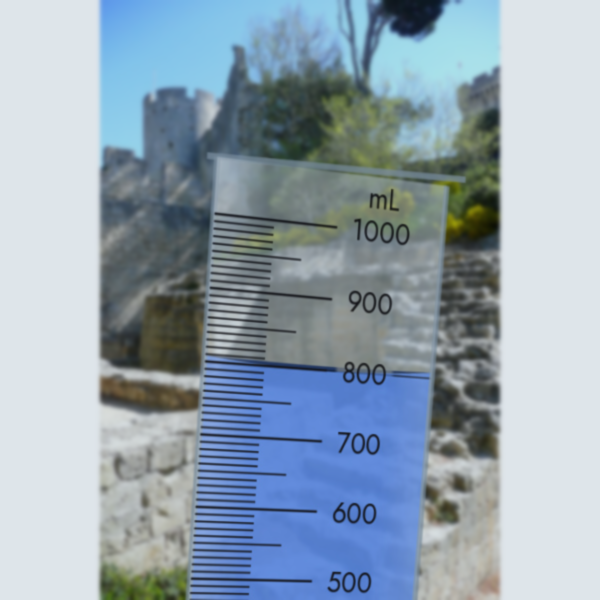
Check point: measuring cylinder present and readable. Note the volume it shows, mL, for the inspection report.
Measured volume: 800 mL
